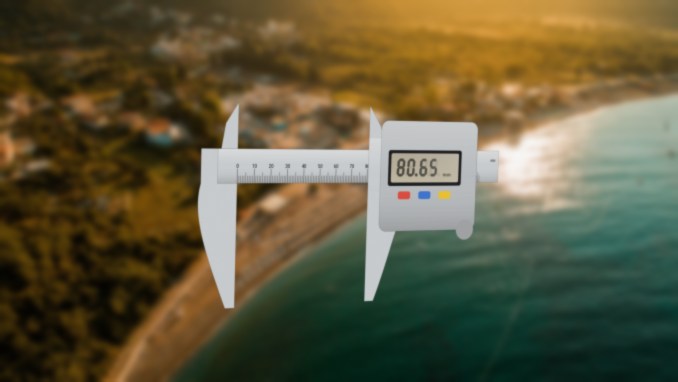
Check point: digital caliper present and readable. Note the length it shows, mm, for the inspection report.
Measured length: 80.65 mm
